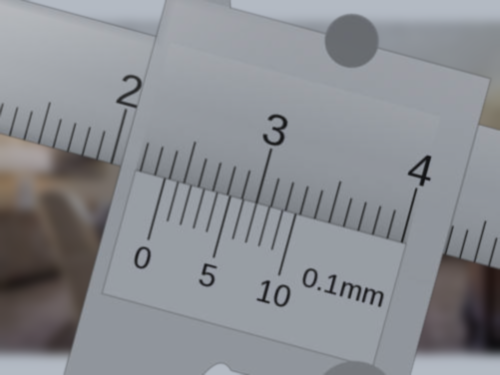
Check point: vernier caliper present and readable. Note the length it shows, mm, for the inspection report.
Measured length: 23.7 mm
